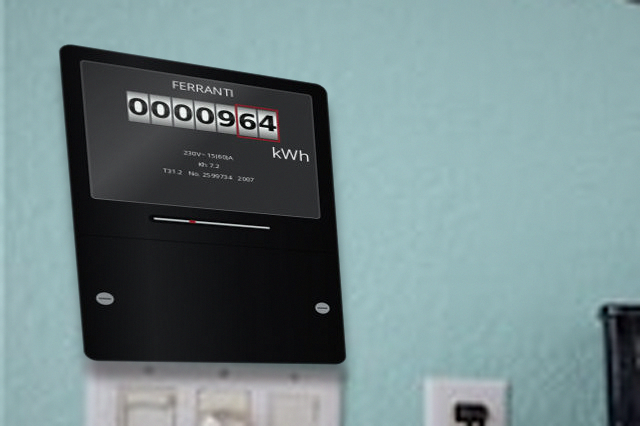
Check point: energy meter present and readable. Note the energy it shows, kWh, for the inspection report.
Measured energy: 9.64 kWh
